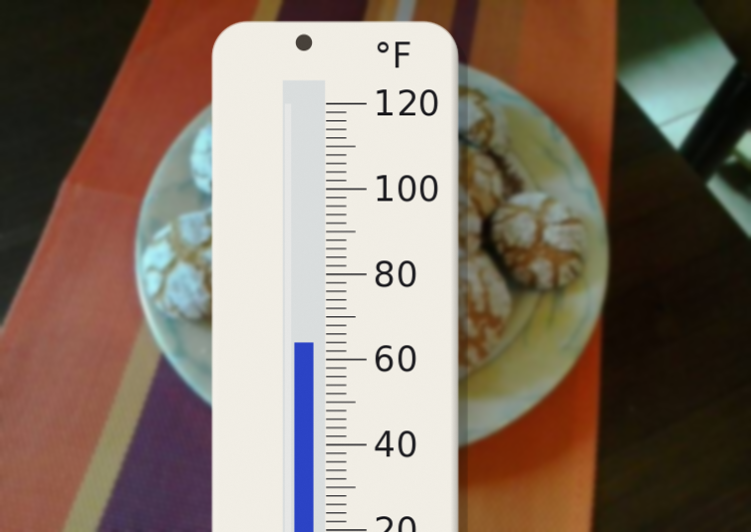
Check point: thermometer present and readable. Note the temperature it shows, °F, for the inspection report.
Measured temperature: 64 °F
